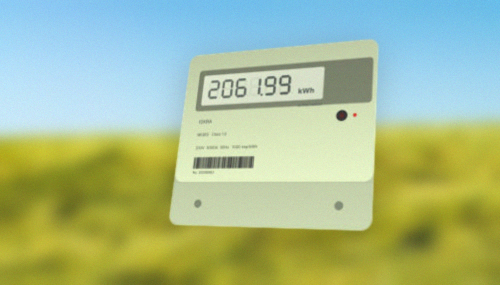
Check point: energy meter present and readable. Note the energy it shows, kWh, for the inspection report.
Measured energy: 2061.99 kWh
